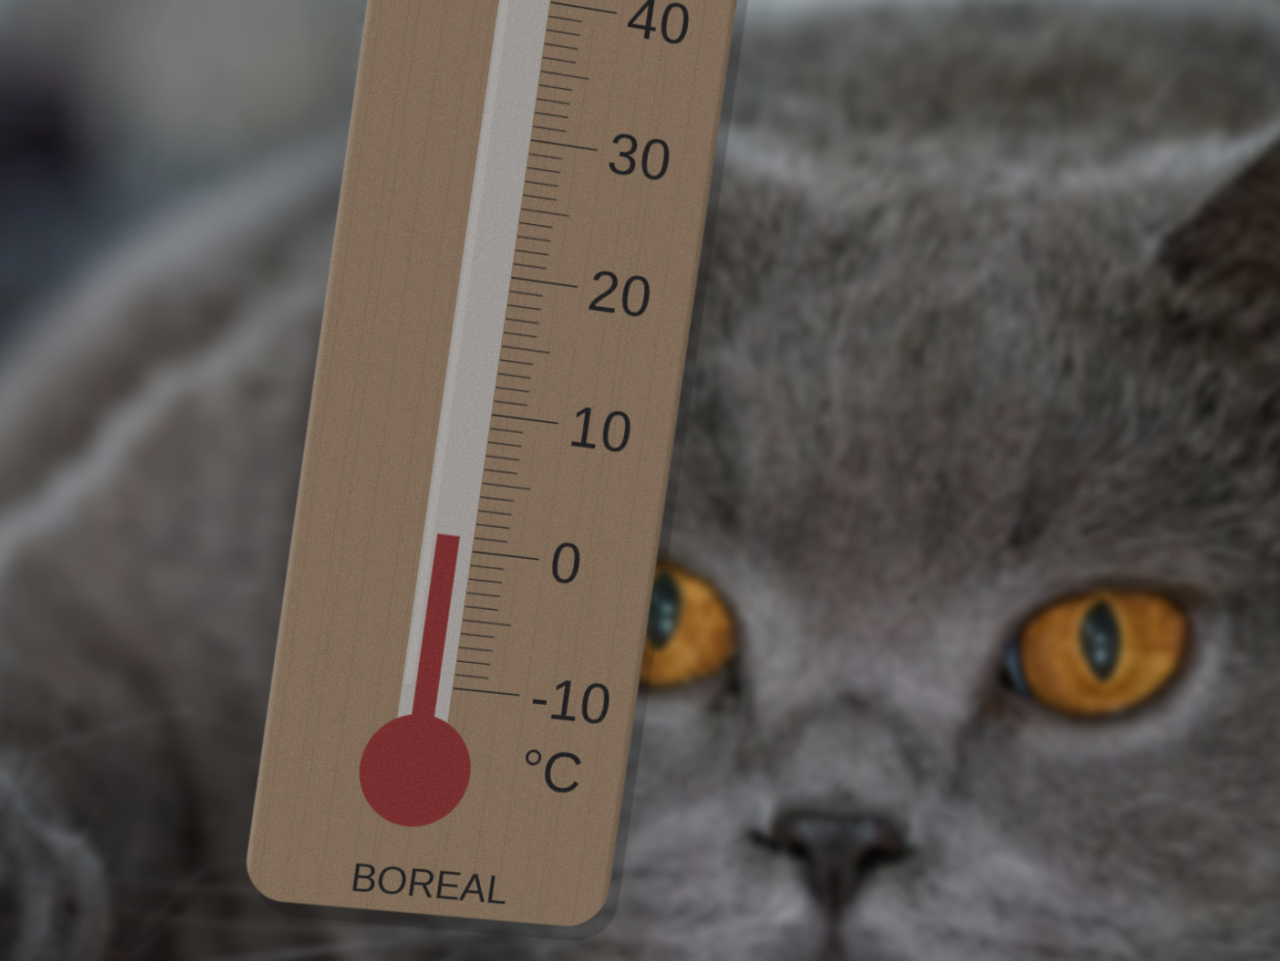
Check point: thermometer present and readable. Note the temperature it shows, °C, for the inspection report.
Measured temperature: 1 °C
